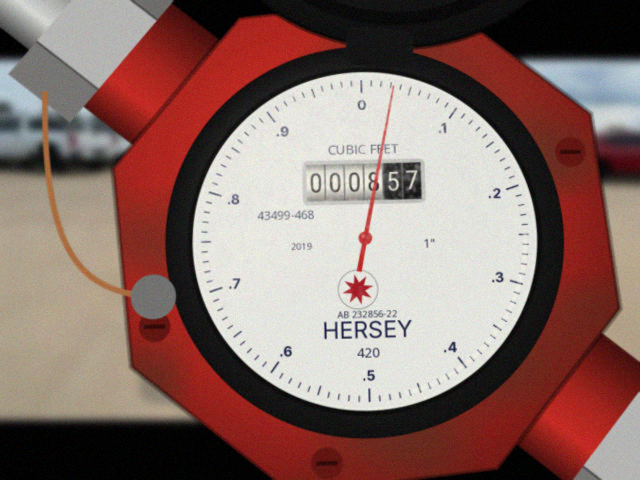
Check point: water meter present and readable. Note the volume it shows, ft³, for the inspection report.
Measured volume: 857.03 ft³
